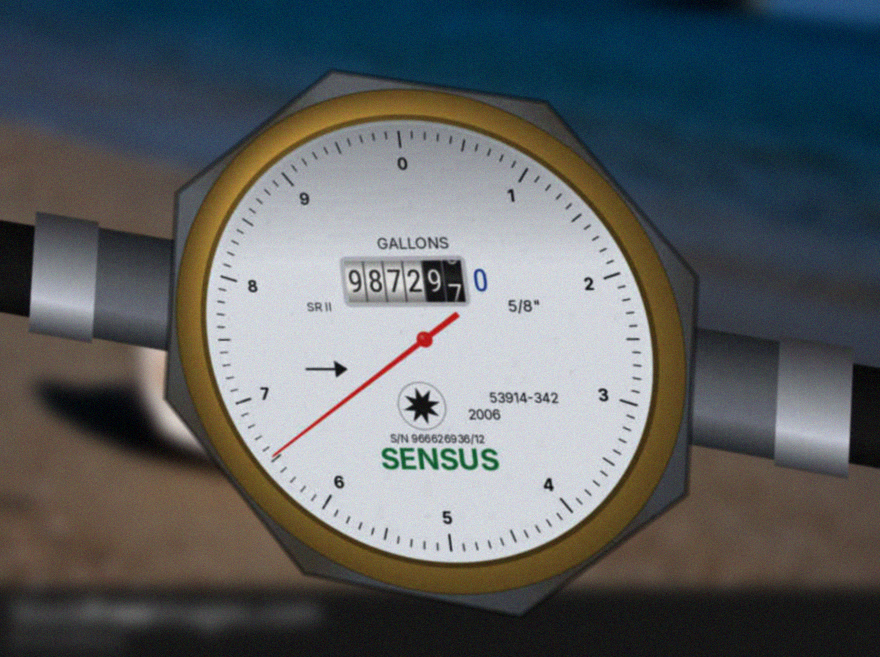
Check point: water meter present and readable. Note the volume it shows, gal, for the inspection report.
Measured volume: 9872966.5 gal
